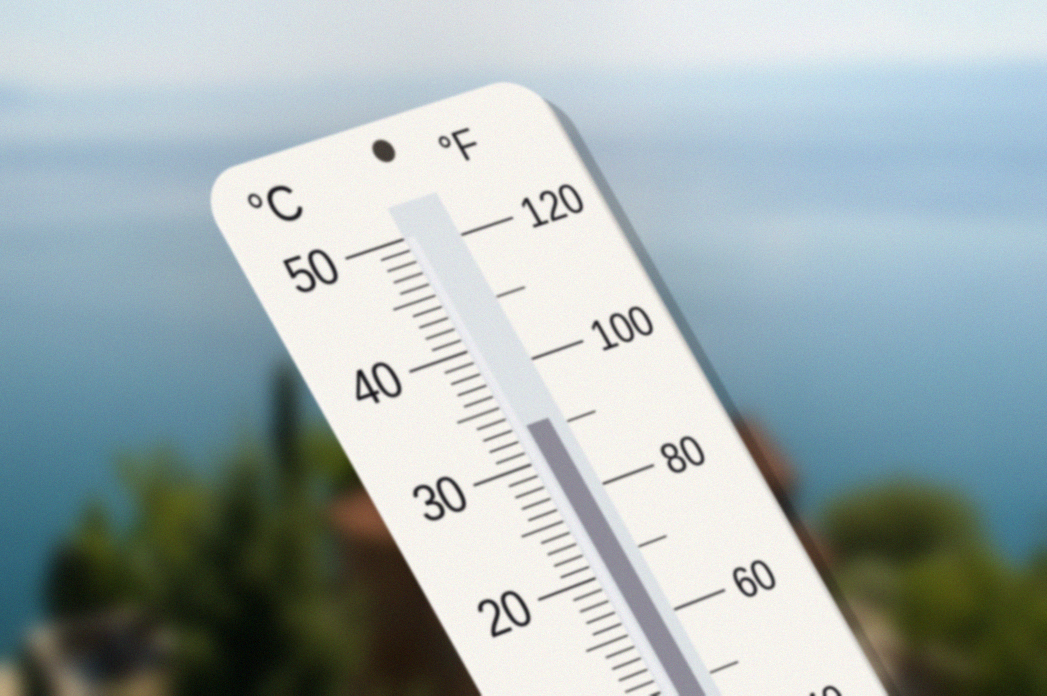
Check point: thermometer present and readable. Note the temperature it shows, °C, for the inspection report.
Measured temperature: 33 °C
